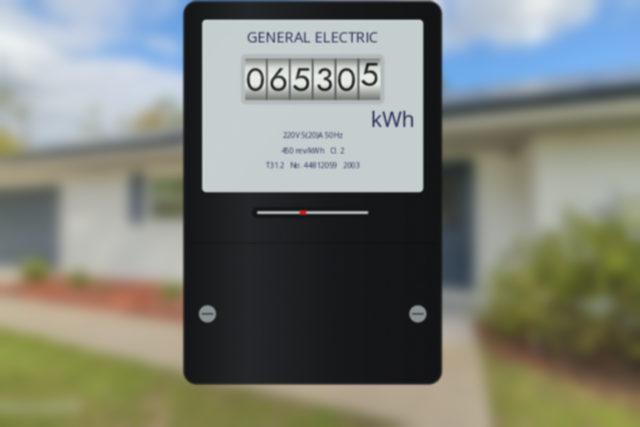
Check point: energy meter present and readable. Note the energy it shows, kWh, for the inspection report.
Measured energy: 65305 kWh
